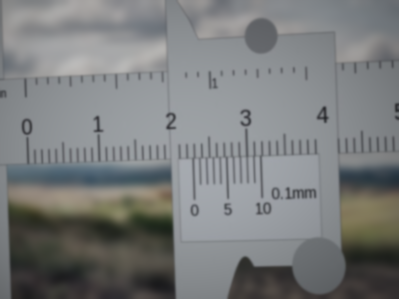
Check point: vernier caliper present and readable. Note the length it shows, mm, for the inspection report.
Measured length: 22.8 mm
